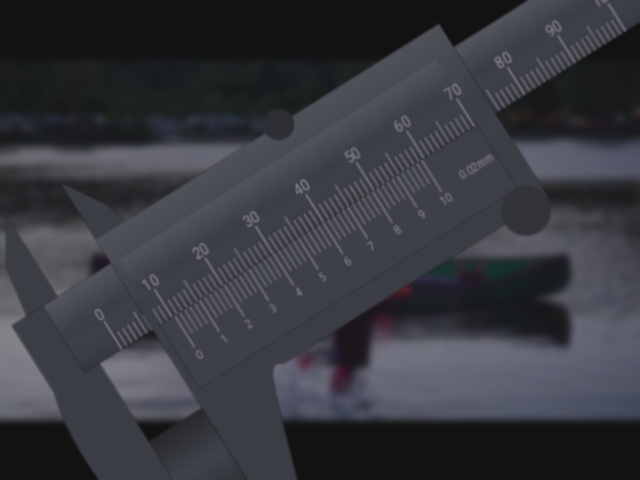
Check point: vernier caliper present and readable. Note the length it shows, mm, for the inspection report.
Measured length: 10.5 mm
